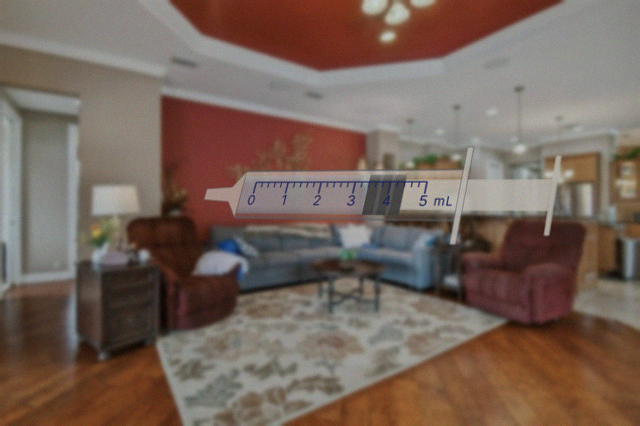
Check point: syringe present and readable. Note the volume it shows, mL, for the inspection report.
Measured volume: 3.4 mL
